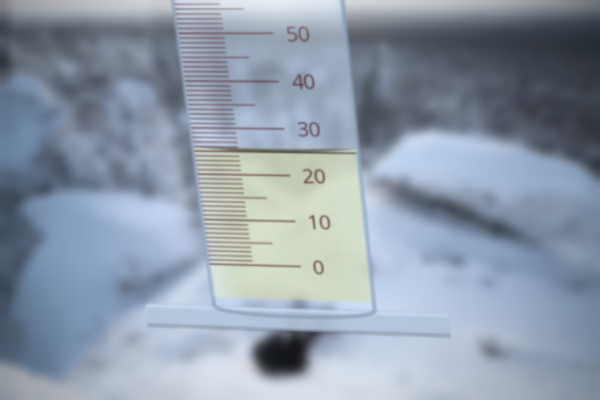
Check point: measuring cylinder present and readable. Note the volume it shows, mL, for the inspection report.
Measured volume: 25 mL
